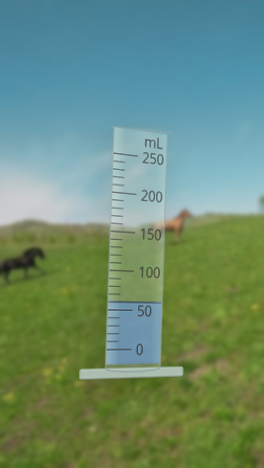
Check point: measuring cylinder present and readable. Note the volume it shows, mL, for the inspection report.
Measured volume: 60 mL
